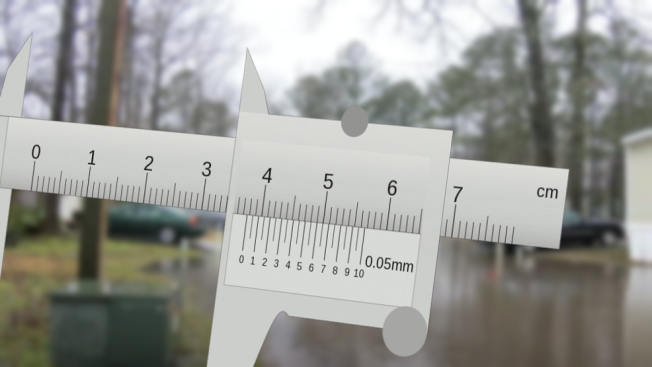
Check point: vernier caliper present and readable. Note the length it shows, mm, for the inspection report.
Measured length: 37.6 mm
